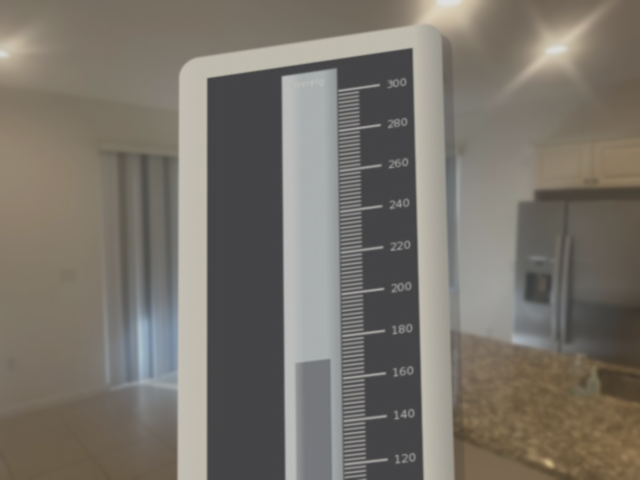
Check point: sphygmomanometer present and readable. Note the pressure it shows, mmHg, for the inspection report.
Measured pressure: 170 mmHg
